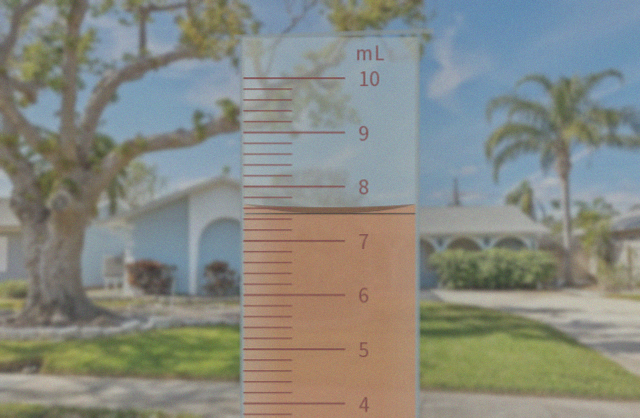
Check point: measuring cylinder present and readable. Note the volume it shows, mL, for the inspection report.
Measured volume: 7.5 mL
